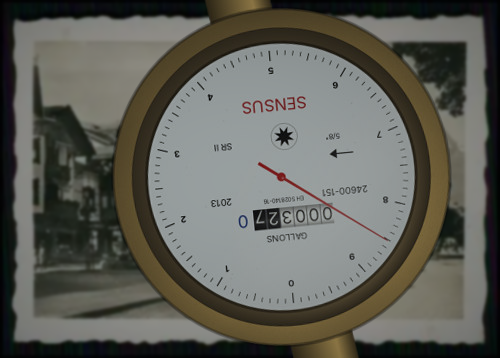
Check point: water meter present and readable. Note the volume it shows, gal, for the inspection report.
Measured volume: 3268.5 gal
